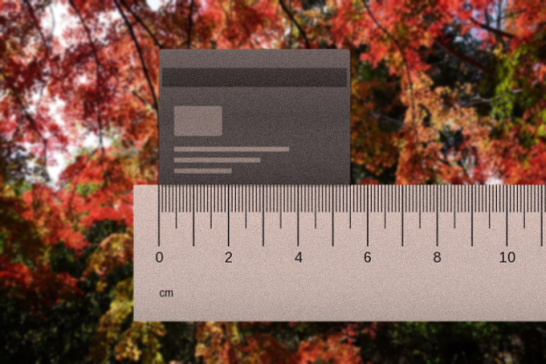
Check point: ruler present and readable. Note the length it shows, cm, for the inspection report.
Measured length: 5.5 cm
